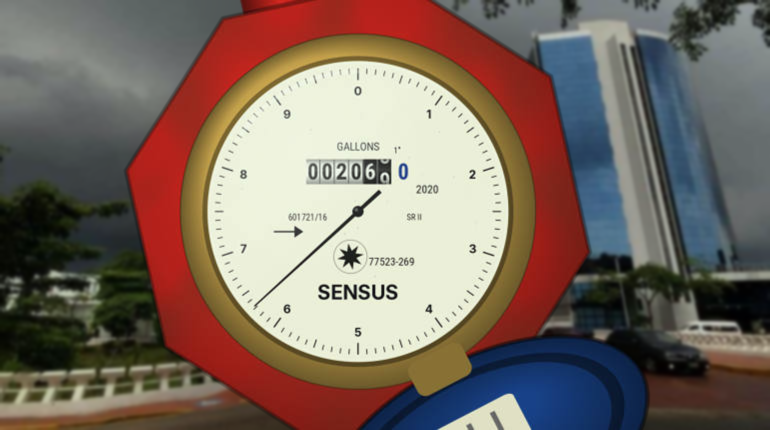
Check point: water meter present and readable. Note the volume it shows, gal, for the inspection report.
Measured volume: 20686.3 gal
